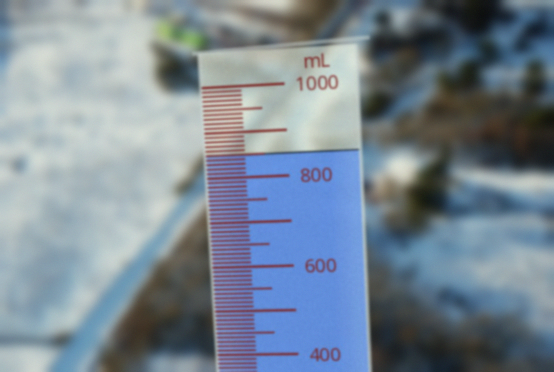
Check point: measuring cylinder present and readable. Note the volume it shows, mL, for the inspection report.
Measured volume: 850 mL
